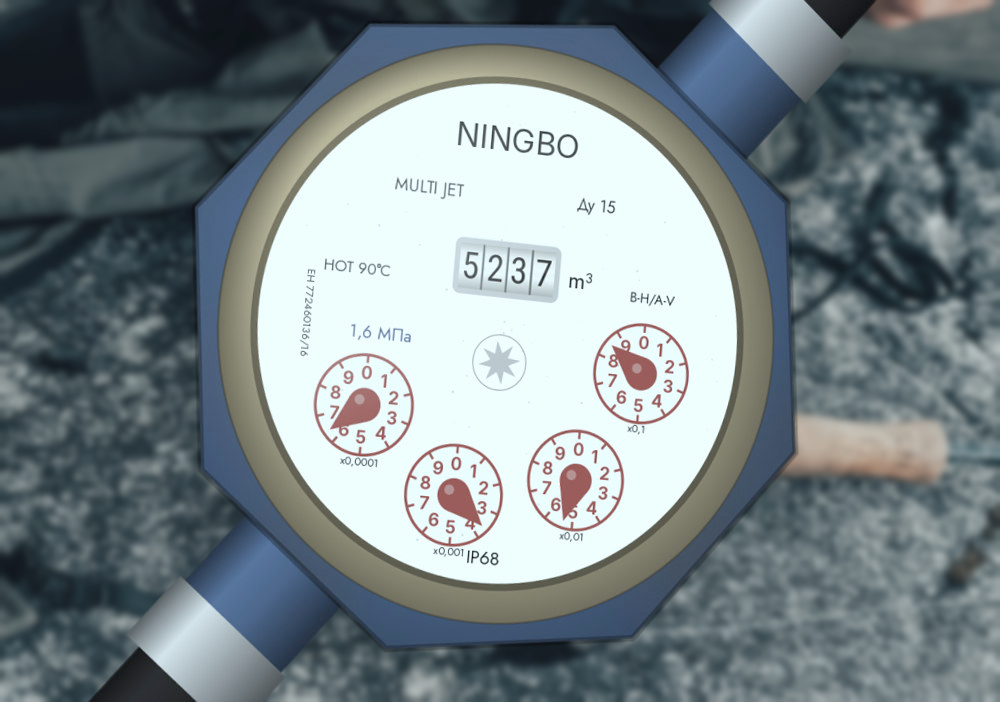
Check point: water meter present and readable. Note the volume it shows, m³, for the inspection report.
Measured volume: 5237.8536 m³
